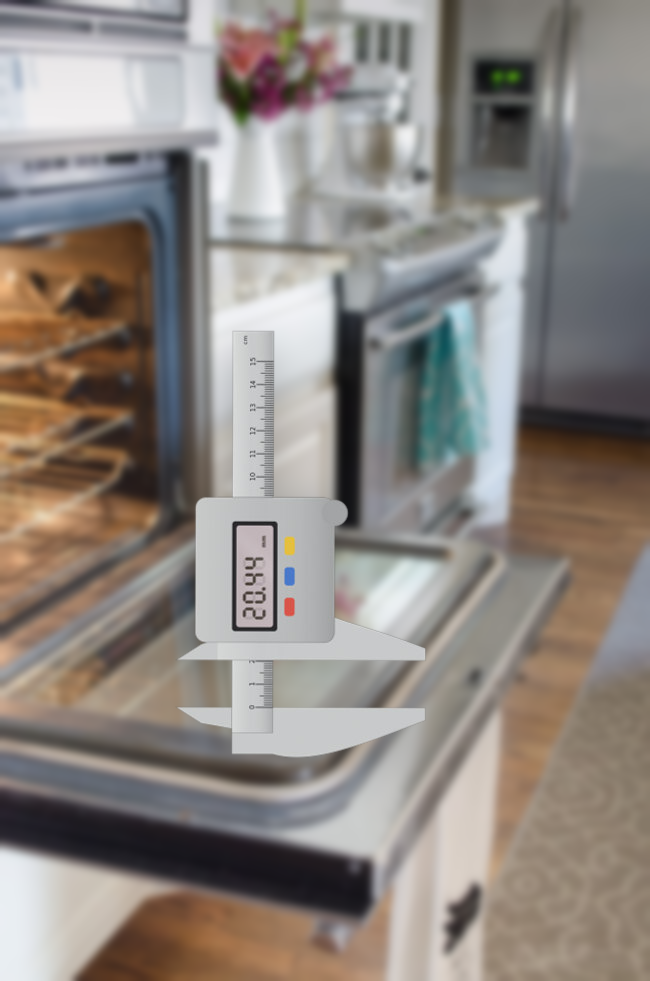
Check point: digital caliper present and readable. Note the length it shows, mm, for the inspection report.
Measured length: 20.44 mm
